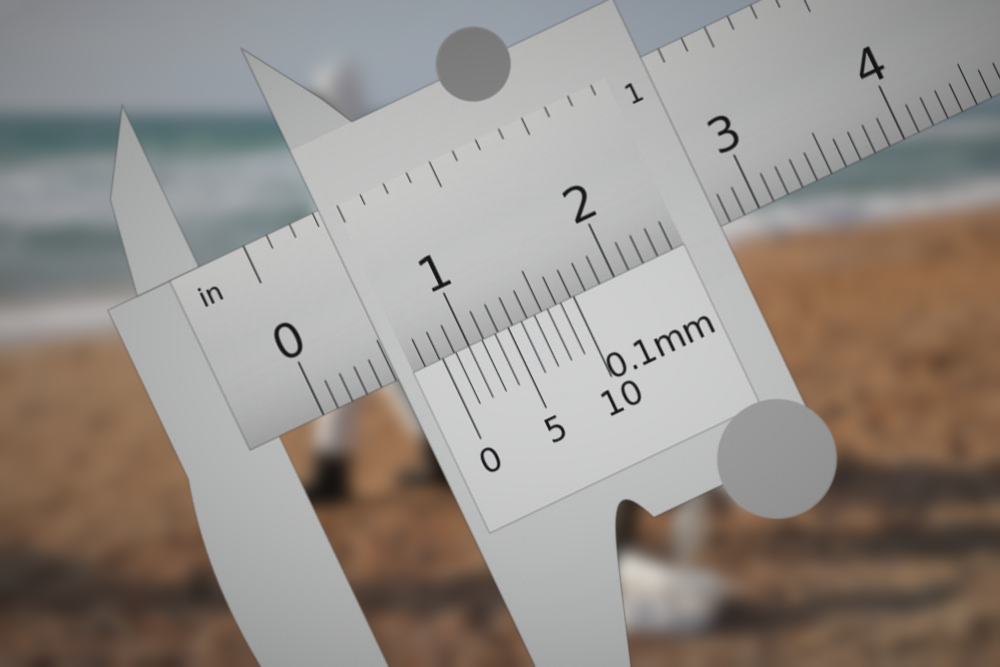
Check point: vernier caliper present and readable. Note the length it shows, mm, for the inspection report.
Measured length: 8.2 mm
